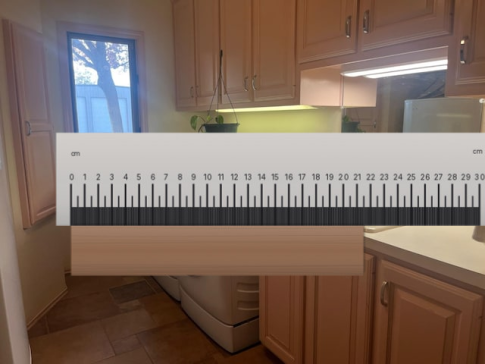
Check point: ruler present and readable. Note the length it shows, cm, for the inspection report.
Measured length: 21.5 cm
